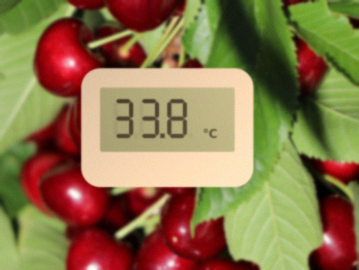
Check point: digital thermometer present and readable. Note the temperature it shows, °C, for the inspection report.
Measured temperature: 33.8 °C
